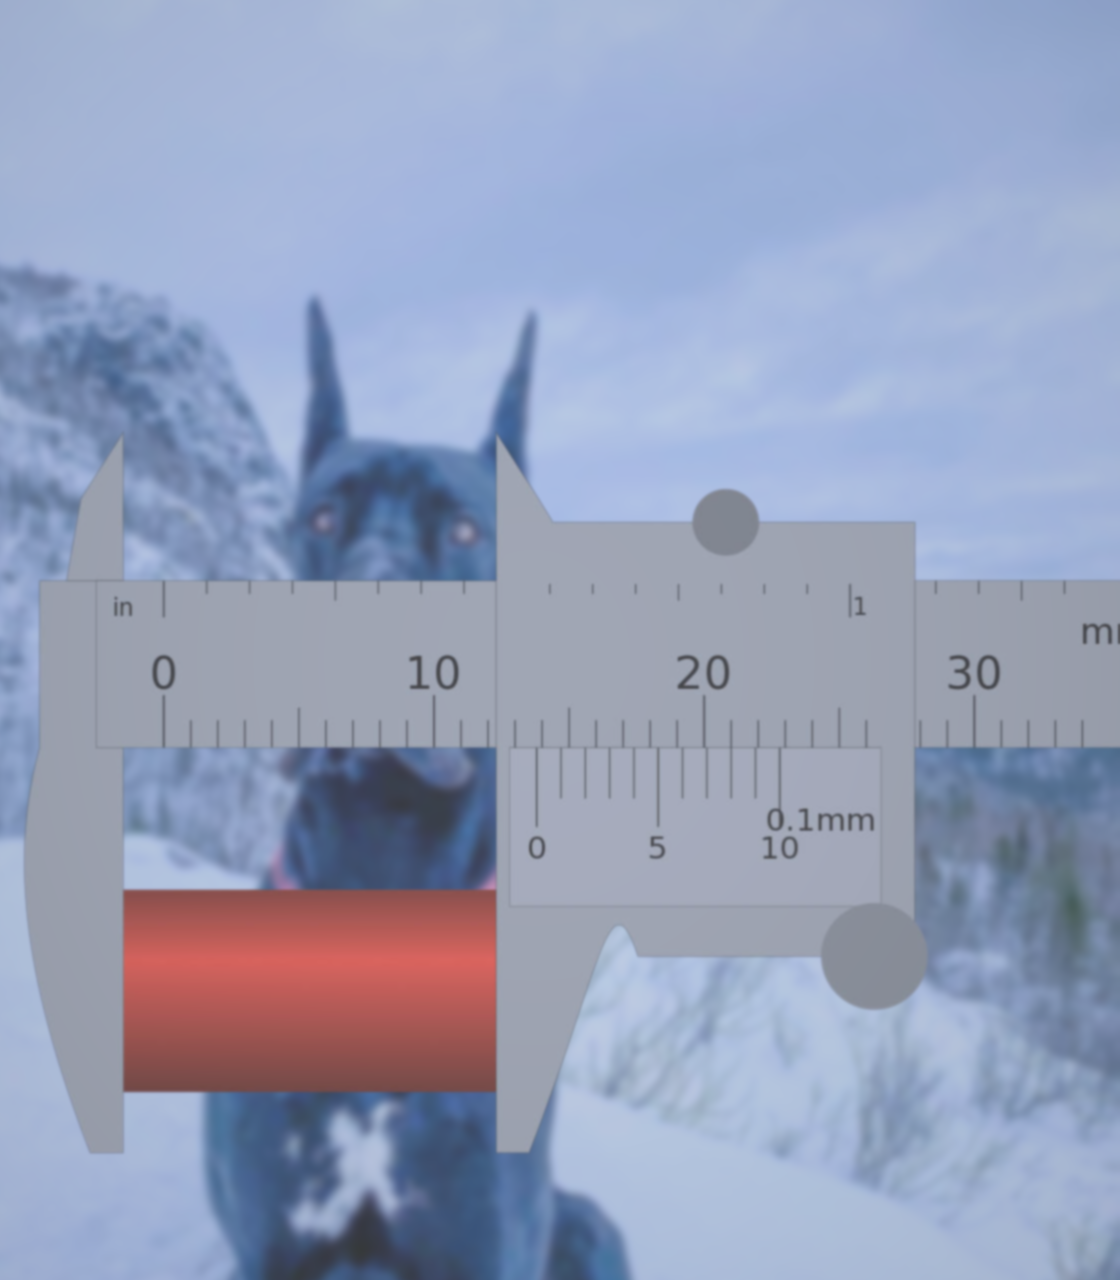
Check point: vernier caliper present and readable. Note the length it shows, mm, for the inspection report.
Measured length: 13.8 mm
